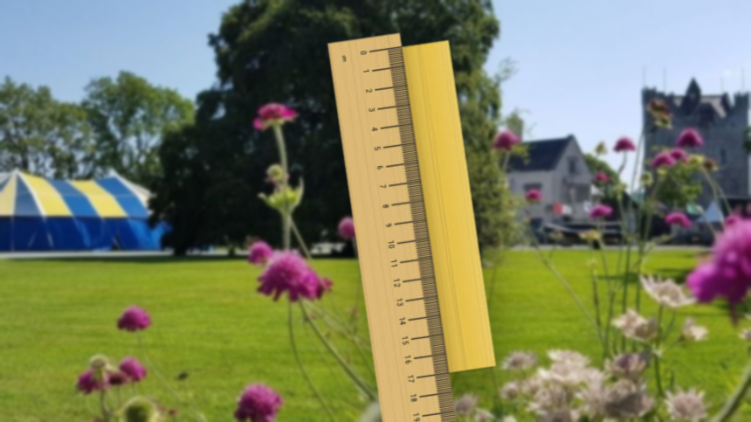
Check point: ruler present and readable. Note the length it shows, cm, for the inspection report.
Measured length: 17 cm
